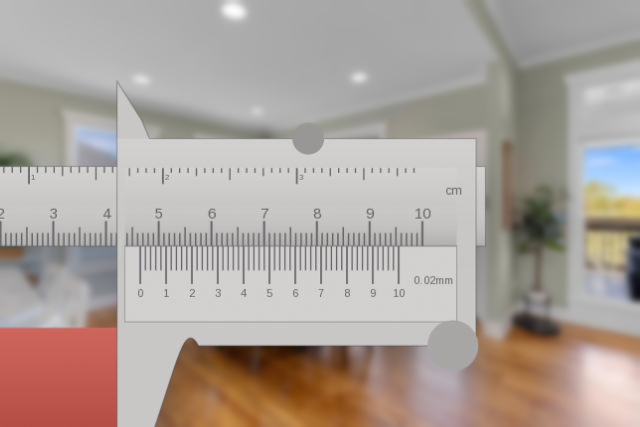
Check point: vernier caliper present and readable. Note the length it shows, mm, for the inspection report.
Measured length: 46.5 mm
